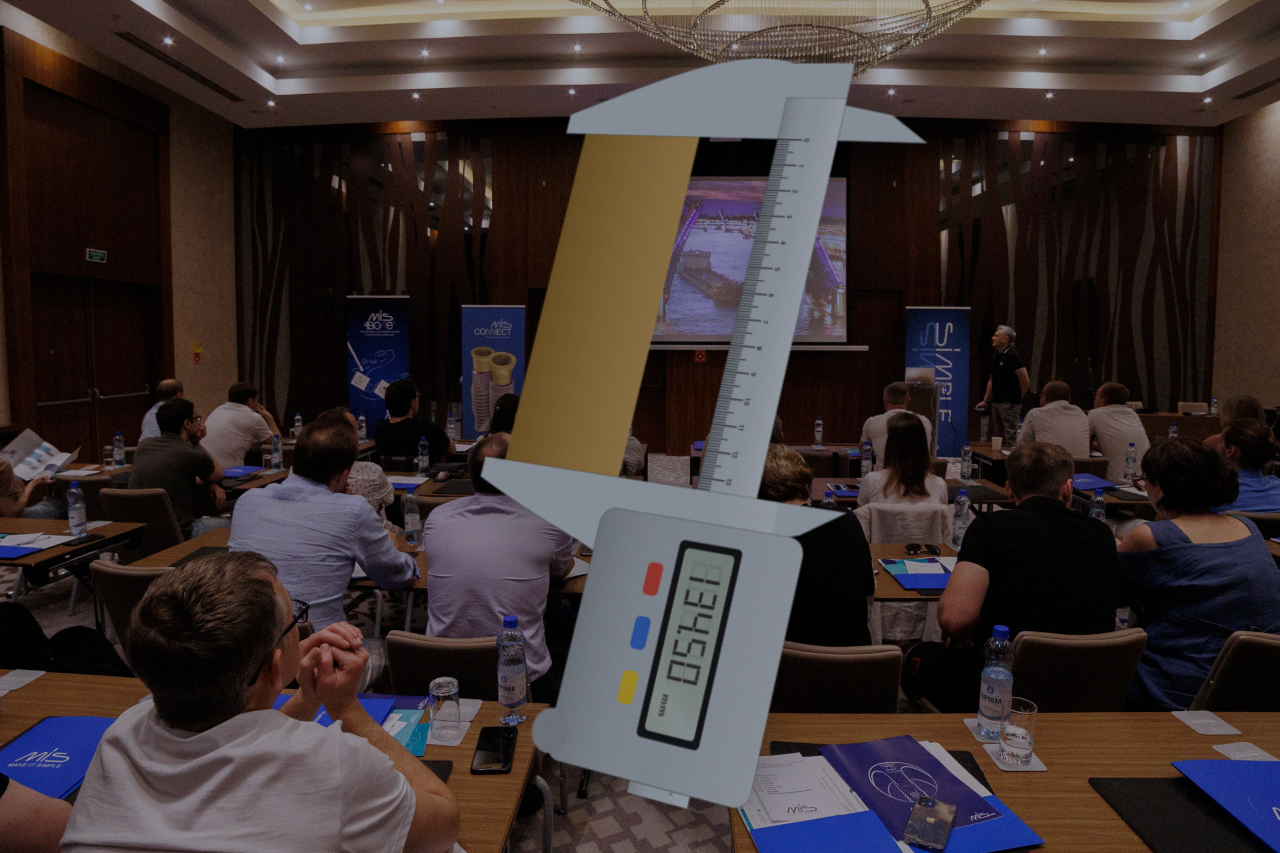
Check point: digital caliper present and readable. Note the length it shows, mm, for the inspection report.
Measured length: 134.50 mm
